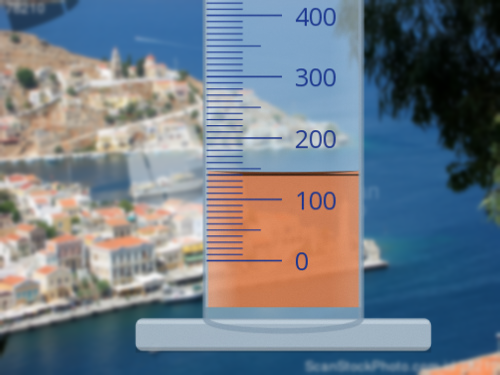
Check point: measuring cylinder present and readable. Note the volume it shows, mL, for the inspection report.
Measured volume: 140 mL
